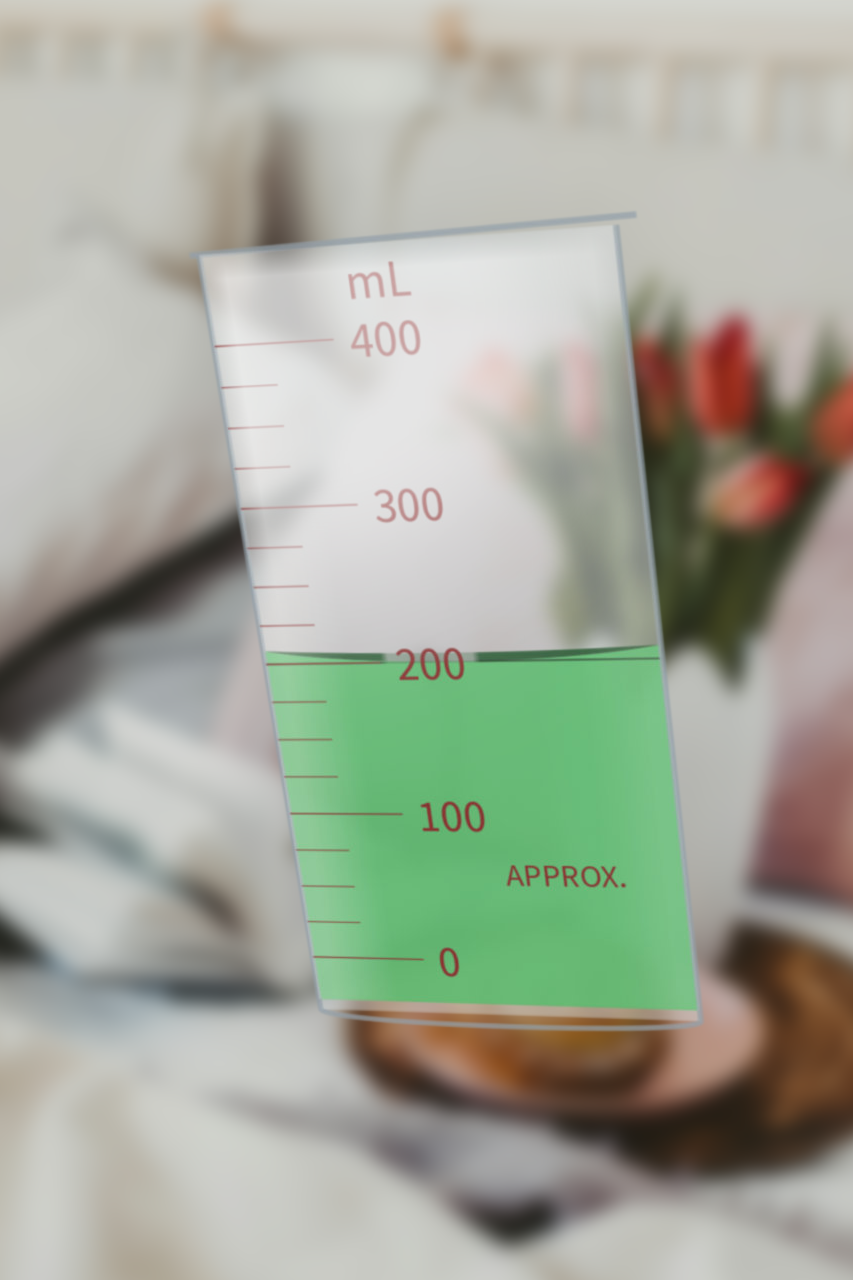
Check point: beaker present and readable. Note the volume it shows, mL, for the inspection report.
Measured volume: 200 mL
